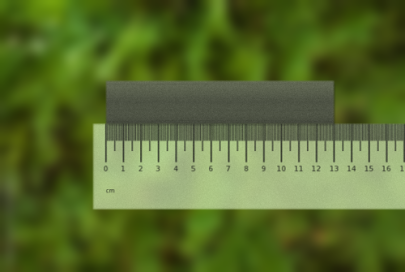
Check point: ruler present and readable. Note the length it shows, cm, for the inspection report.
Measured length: 13 cm
